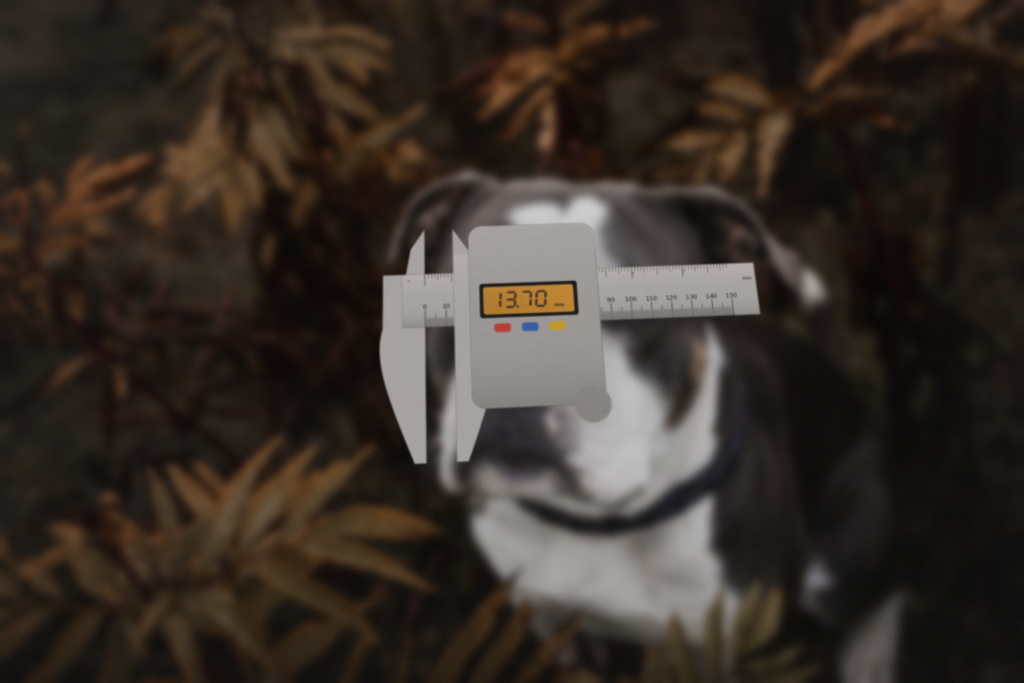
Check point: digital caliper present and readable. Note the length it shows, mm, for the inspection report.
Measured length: 13.70 mm
